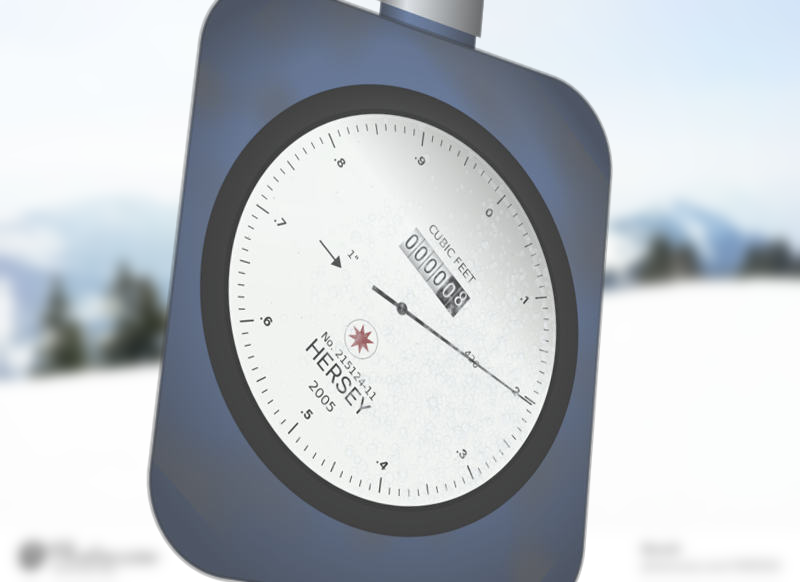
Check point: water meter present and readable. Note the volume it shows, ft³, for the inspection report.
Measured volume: 8.20 ft³
